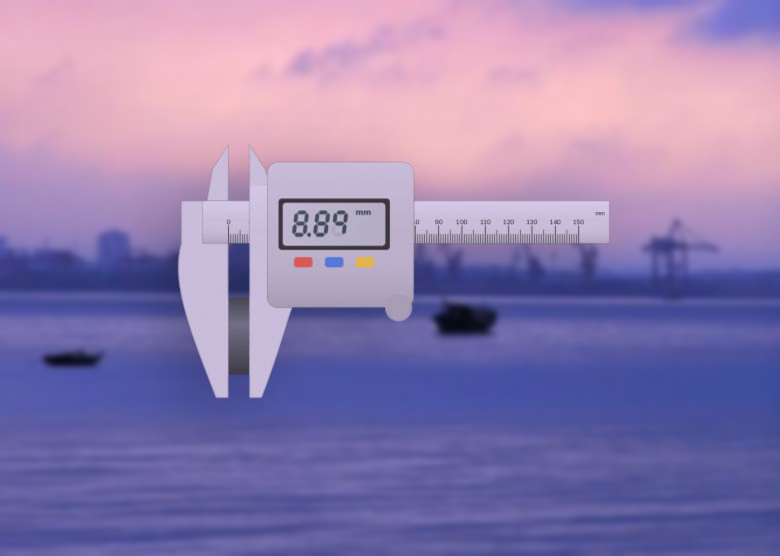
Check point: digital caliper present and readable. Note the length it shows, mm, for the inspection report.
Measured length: 8.89 mm
